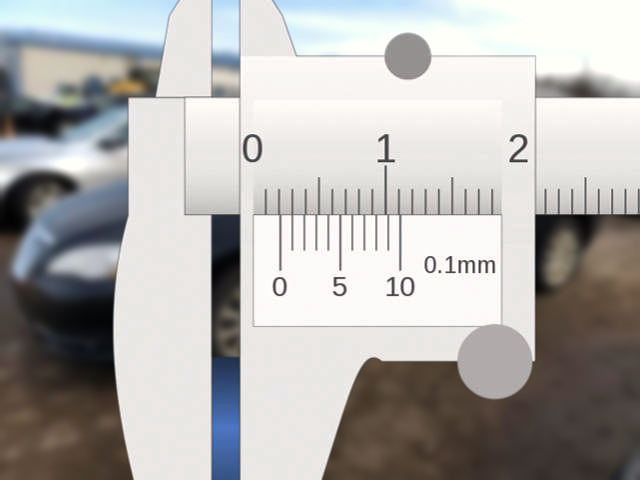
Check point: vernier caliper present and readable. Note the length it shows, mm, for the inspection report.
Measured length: 2.1 mm
